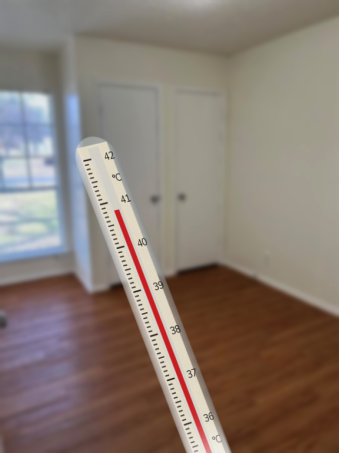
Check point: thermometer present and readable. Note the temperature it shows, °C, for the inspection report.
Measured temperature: 40.8 °C
